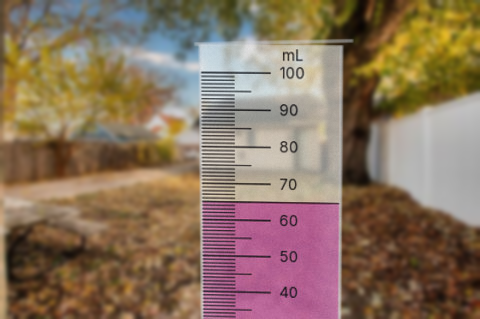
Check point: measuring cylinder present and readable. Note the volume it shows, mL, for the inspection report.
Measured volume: 65 mL
